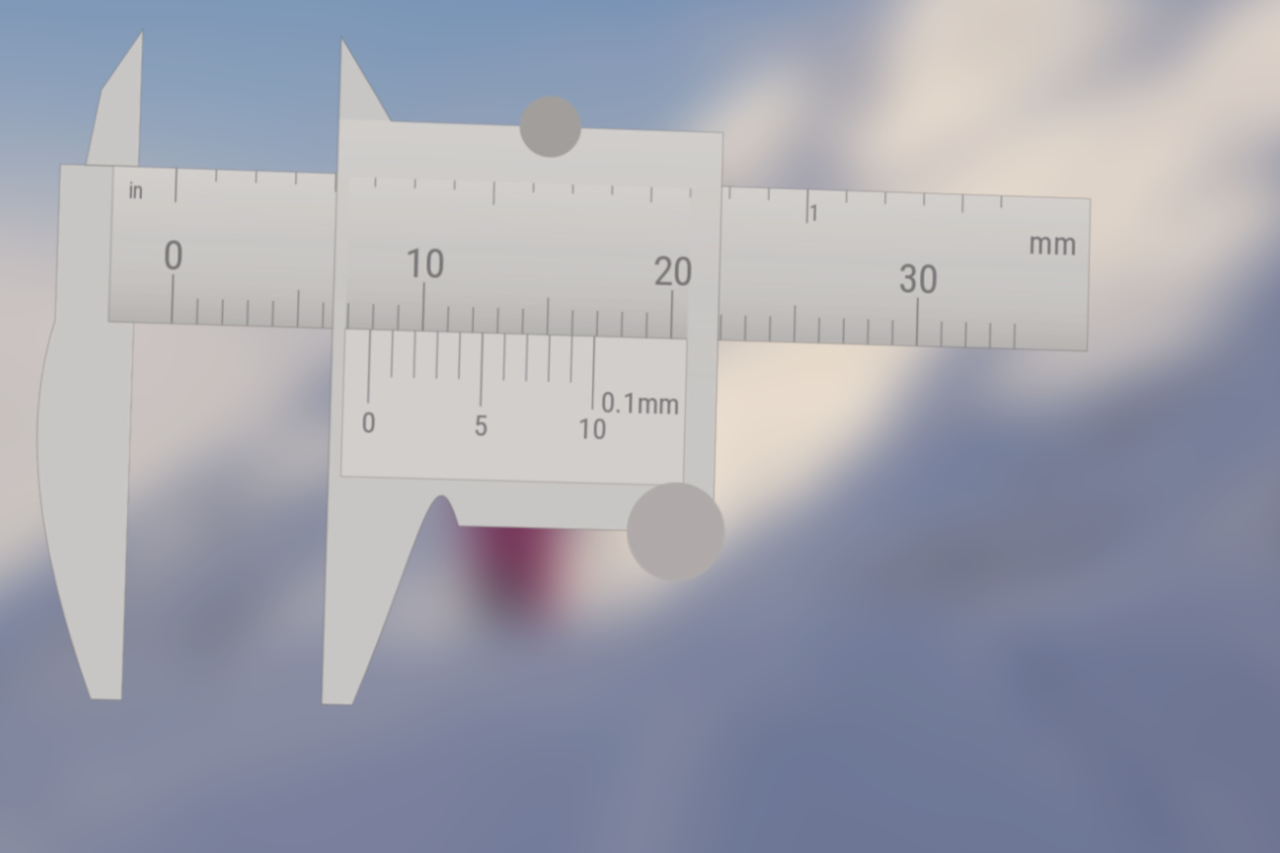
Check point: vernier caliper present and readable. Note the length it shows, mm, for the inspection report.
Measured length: 7.9 mm
